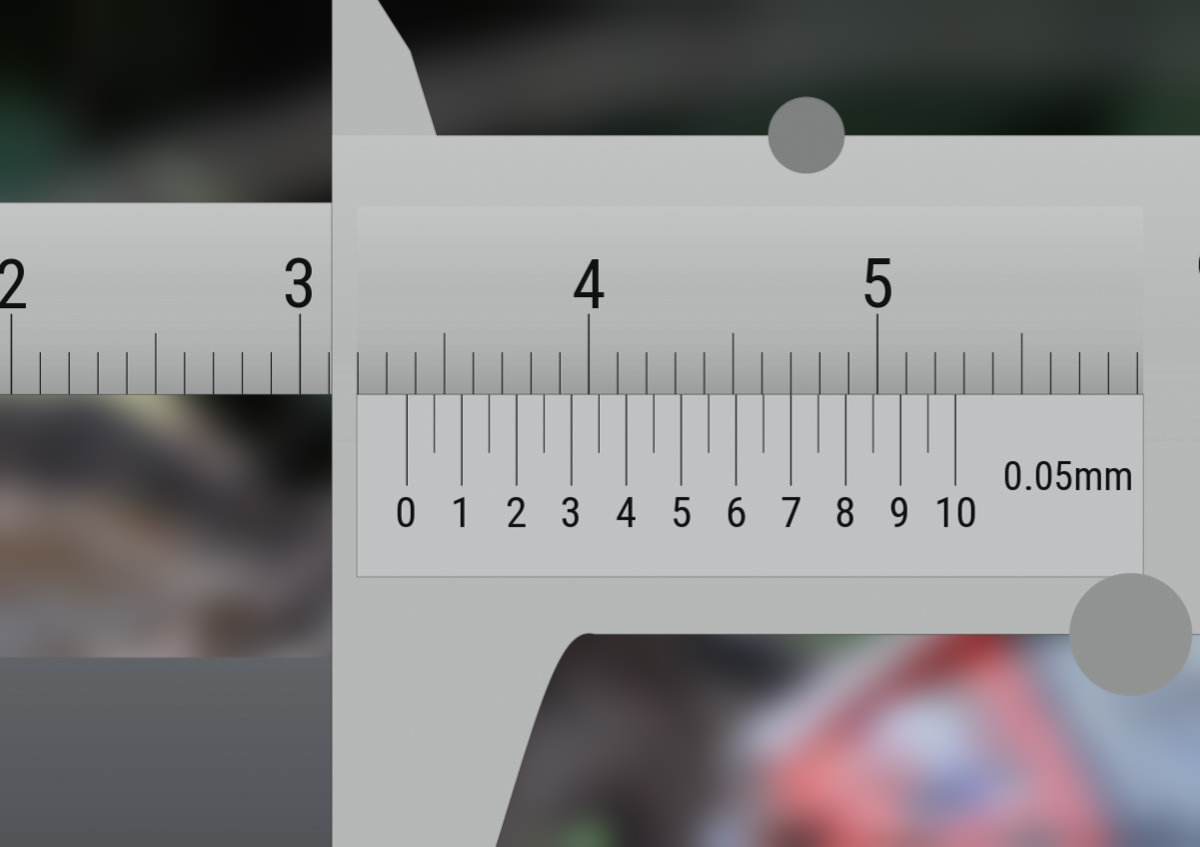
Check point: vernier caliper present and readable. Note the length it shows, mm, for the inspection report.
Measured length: 33.70 mm
